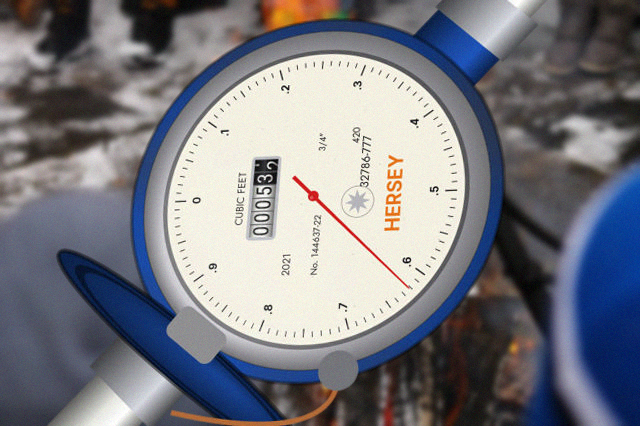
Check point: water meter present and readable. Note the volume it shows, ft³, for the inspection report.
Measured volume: 531.62 ft³
